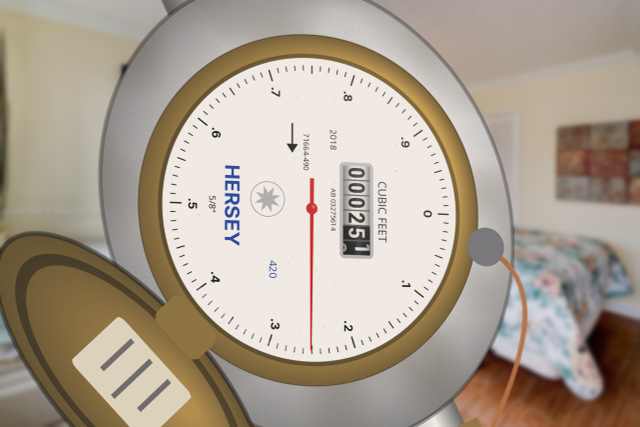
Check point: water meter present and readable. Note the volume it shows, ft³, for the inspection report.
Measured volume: 251.25 ft³
